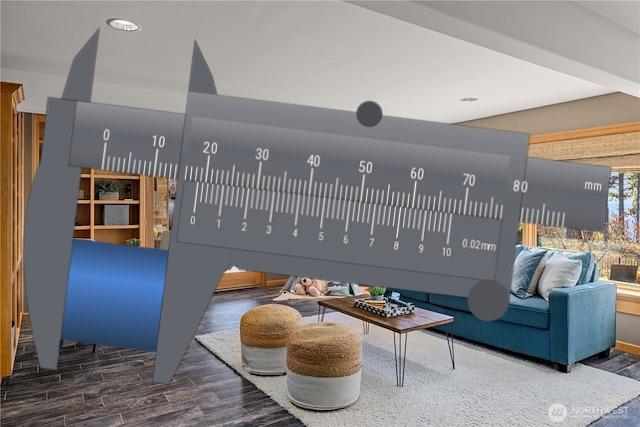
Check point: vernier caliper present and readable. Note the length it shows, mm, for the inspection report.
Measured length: 18.5 mm
